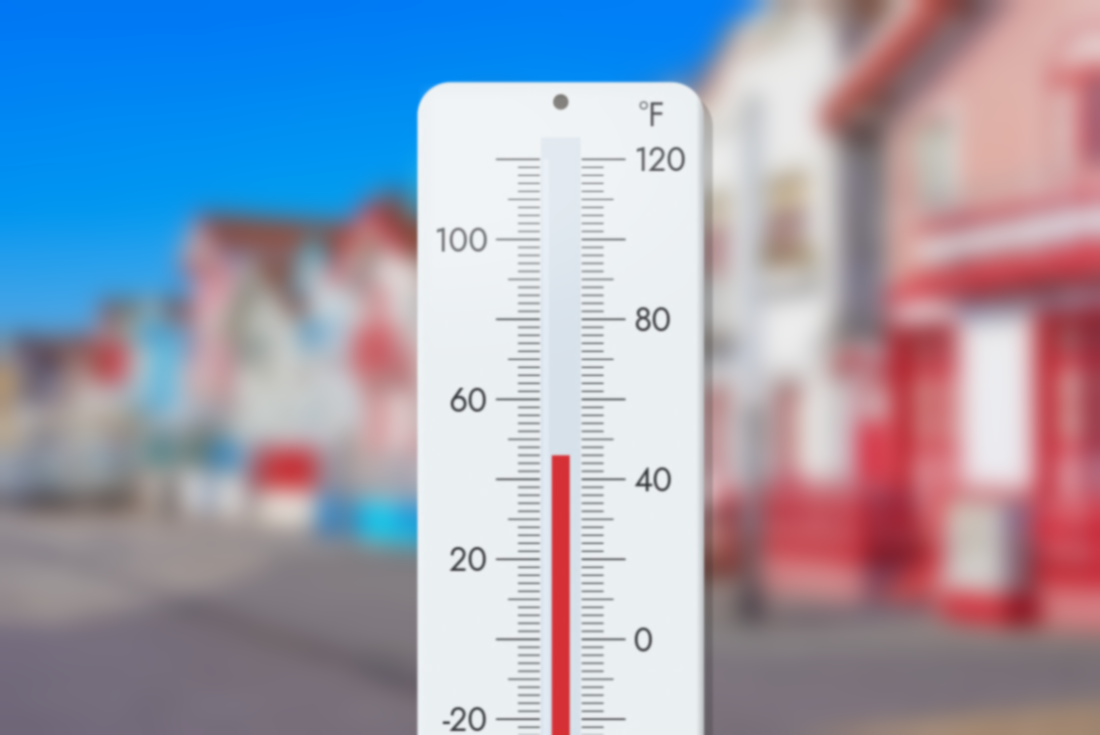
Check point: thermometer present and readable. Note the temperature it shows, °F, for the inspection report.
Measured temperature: 46 °F
